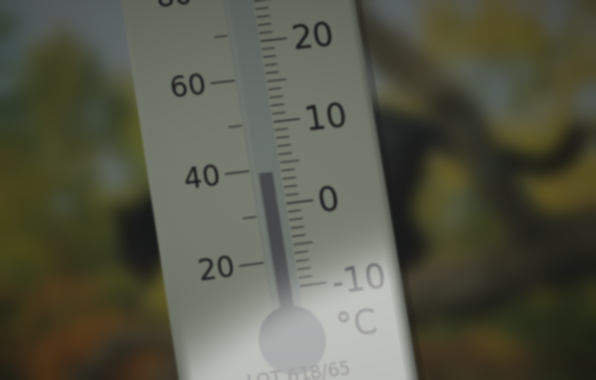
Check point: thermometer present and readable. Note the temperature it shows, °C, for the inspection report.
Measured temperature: 4 °C
